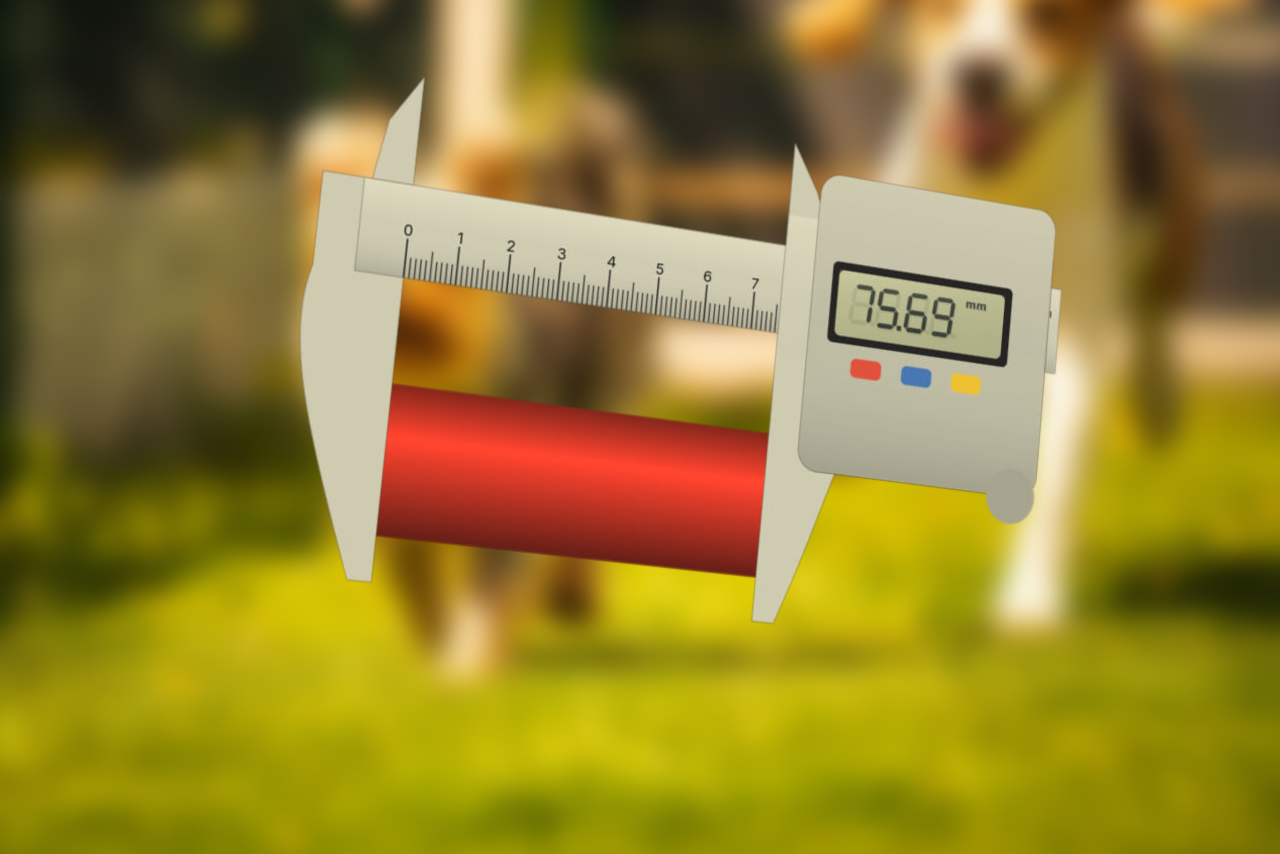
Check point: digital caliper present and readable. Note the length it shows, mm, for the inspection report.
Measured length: 75.69 mm
